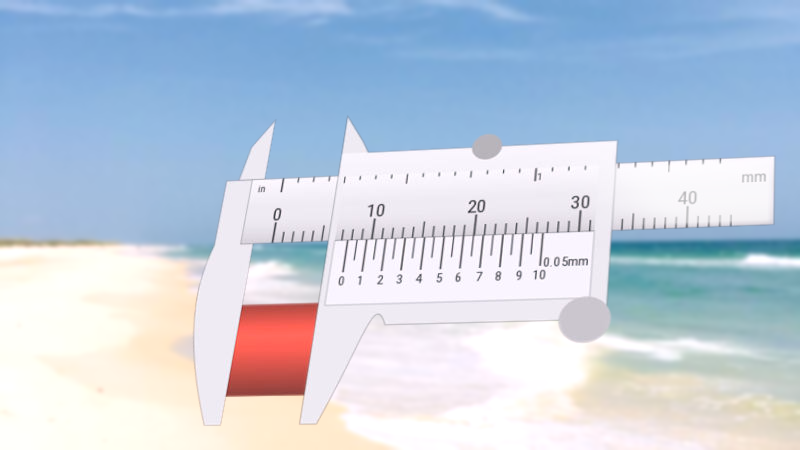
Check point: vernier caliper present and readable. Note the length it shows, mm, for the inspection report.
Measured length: 7.6 mm
